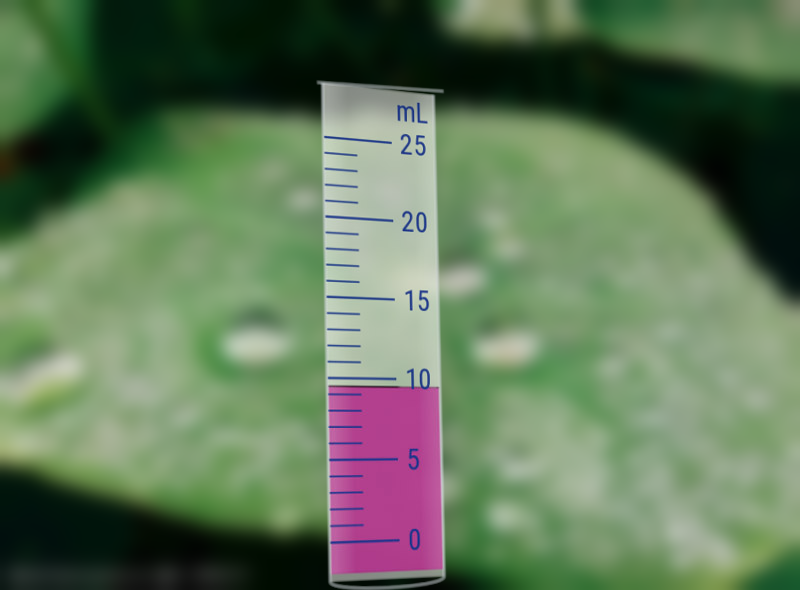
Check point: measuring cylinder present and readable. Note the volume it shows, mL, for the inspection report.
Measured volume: 9.5 mL
